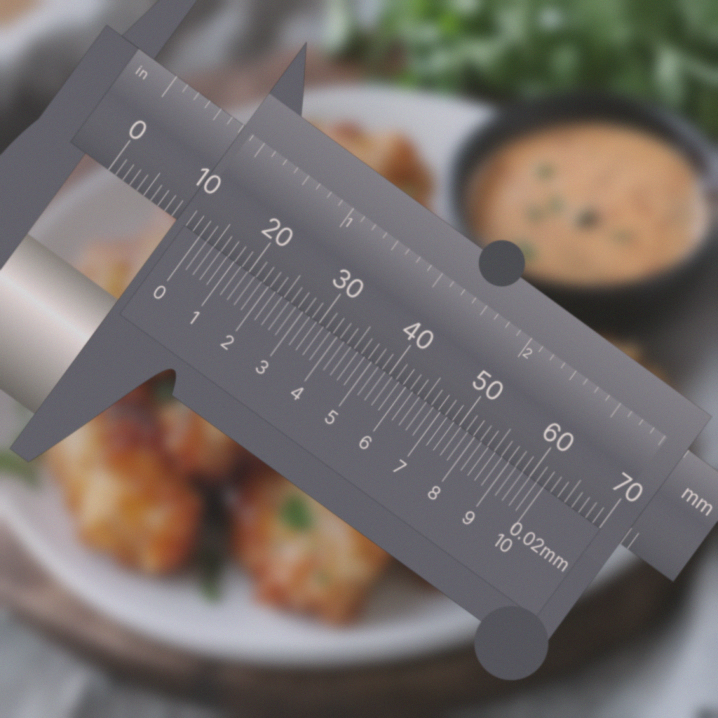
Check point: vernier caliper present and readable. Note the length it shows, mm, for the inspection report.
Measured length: 13.0 mm
